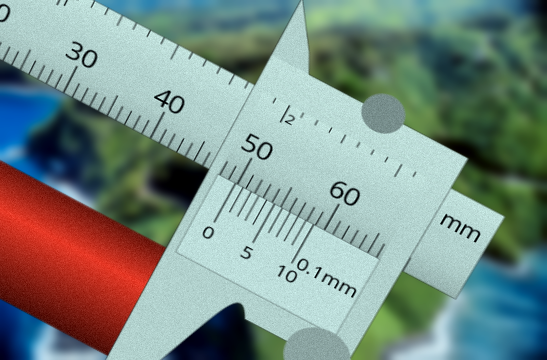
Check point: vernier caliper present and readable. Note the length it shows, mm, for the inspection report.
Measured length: 49.8 mm
